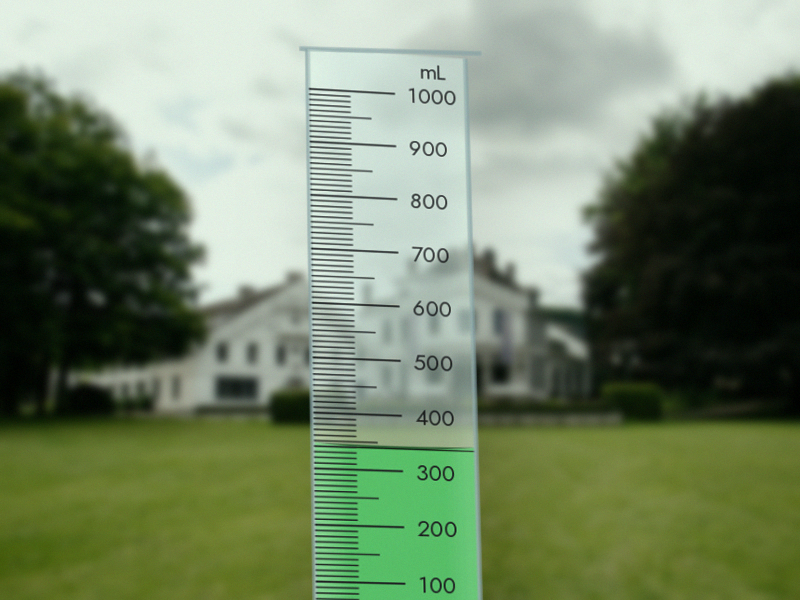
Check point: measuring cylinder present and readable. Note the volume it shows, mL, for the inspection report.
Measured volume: 340 mL
